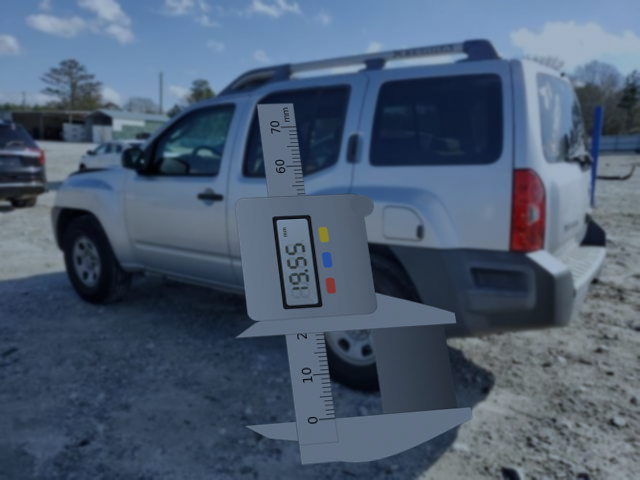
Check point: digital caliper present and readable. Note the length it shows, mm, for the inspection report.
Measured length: 19.55 mm
